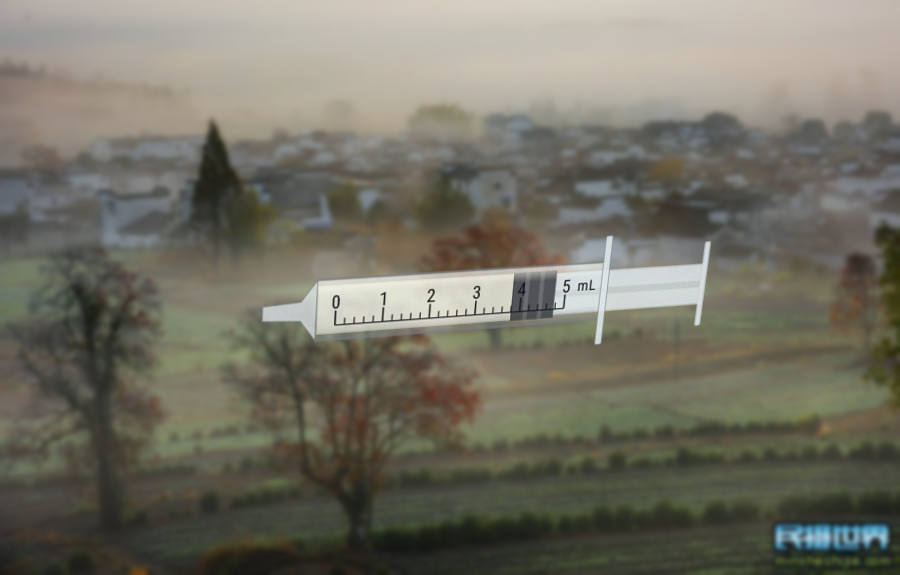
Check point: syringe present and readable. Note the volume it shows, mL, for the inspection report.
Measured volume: 3.8 mL
